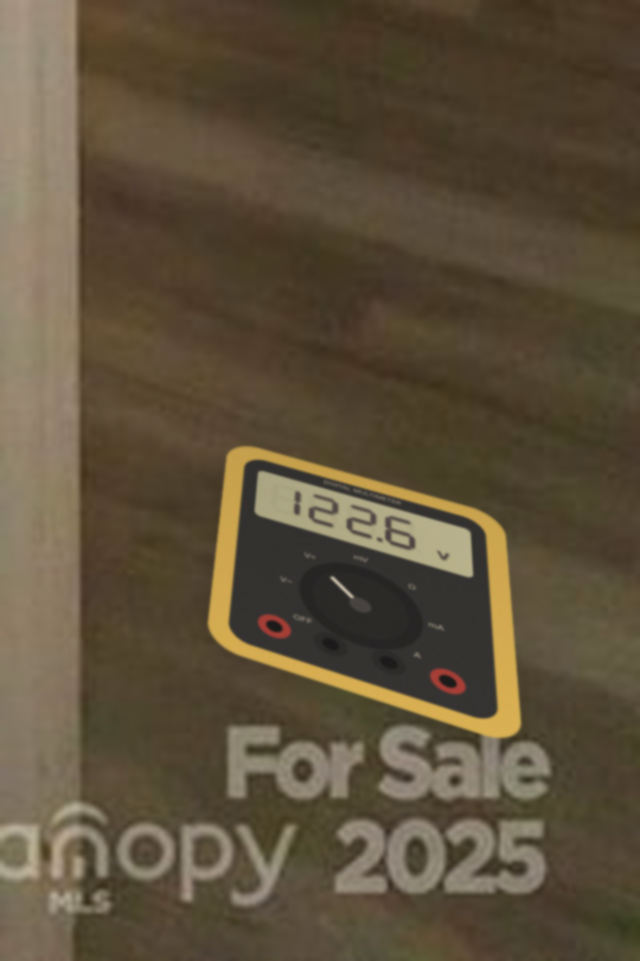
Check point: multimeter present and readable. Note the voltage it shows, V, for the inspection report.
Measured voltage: 122.6 V
